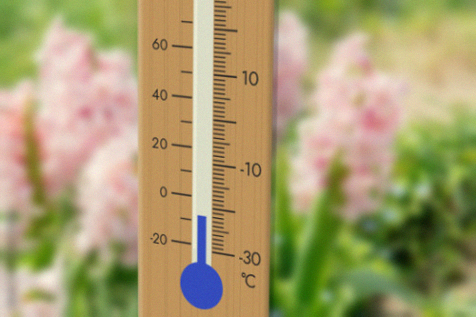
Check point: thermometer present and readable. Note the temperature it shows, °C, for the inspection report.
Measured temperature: -22 °C
